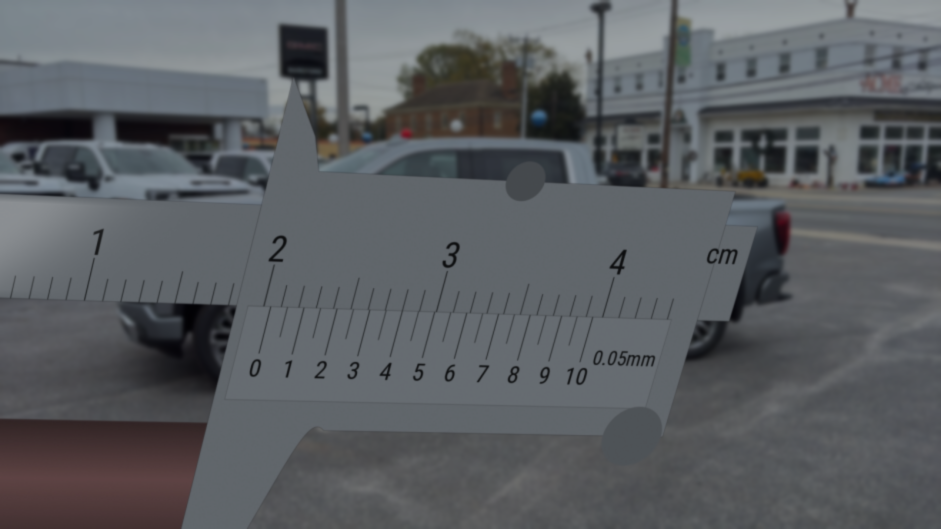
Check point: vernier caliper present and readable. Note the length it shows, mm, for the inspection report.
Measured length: 20.4 mm
